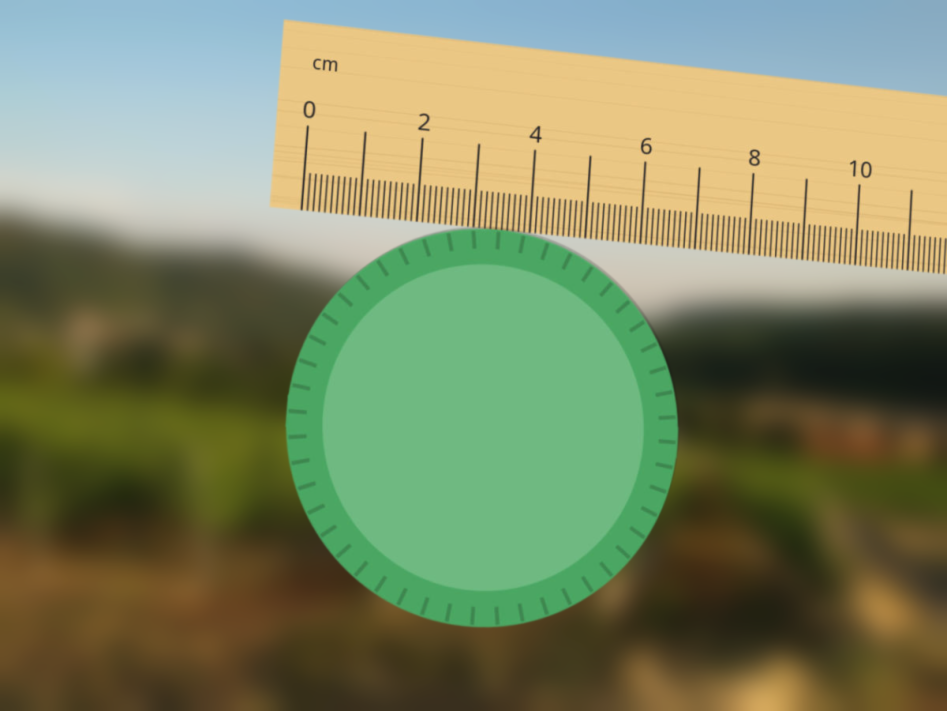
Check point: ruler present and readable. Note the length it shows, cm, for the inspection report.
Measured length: 6.9 cm
